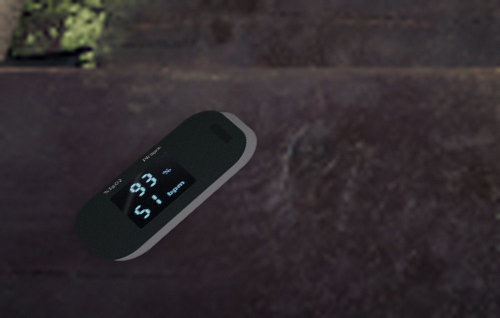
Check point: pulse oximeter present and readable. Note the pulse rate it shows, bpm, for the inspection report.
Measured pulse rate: 51 bpm
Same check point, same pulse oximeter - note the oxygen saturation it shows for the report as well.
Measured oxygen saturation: 93 %
